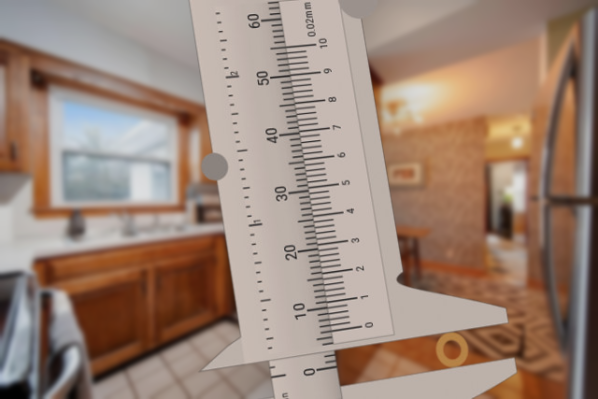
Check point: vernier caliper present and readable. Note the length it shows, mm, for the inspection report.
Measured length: 6.0 mm
